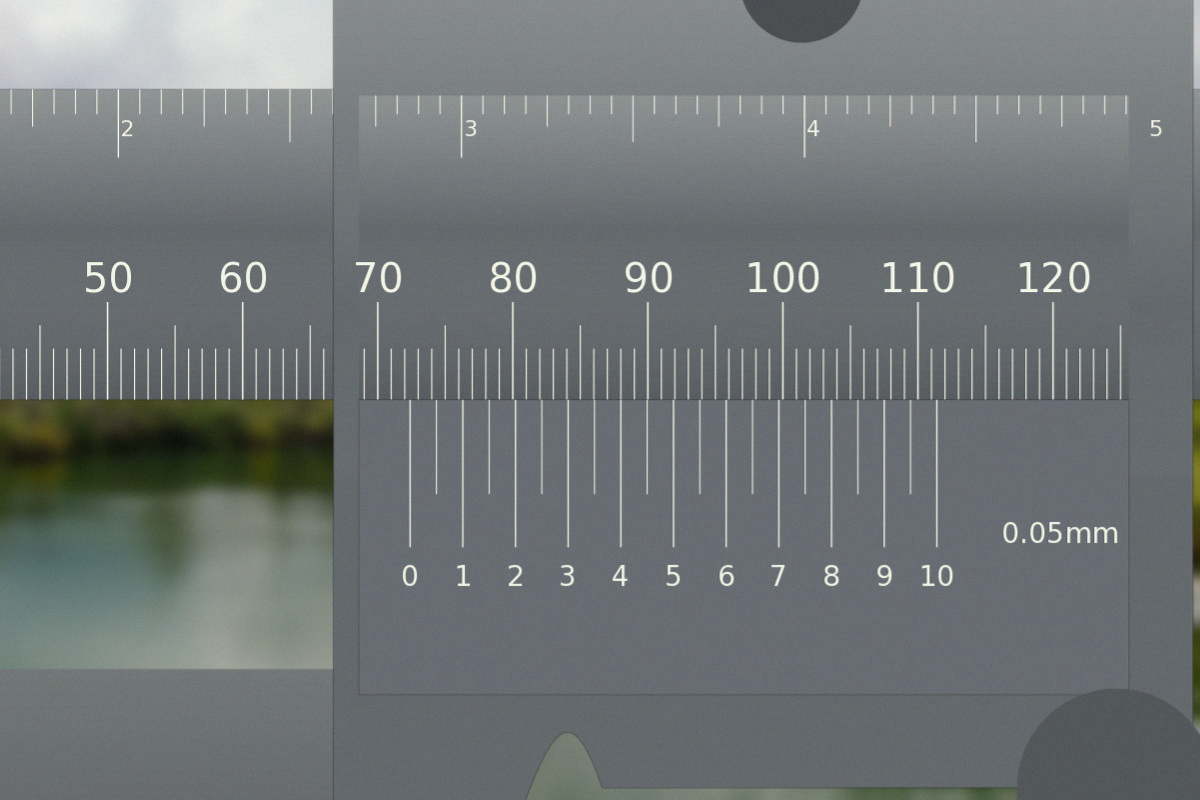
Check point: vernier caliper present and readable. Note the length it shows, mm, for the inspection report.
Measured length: 72.4 mm
